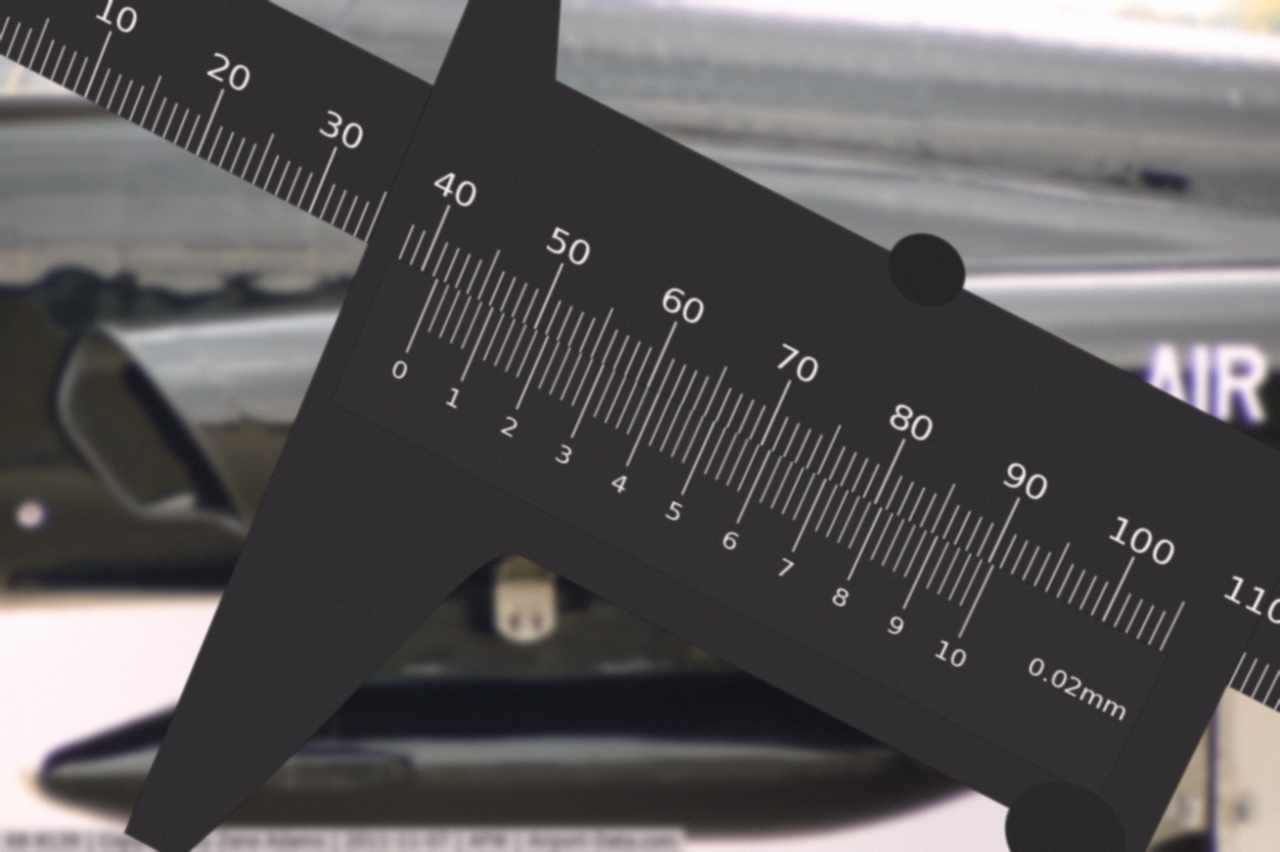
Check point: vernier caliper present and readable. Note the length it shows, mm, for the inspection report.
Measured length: 41.4 mm
